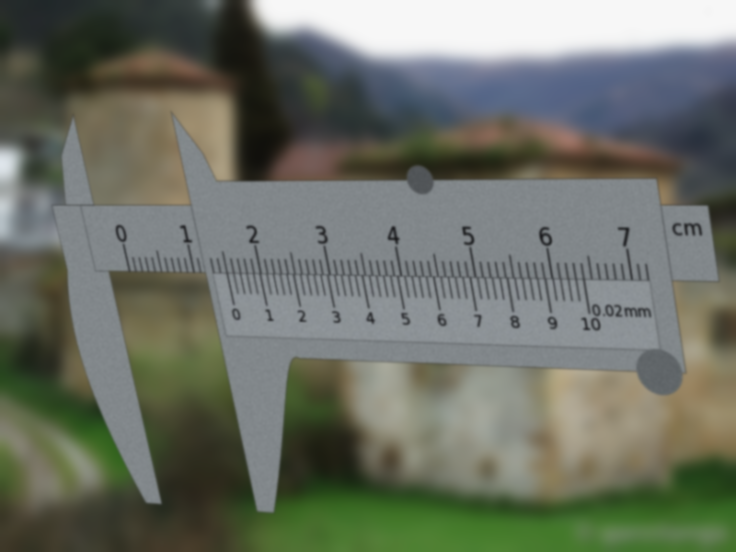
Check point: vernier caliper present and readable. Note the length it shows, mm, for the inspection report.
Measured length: 15.0 mm
